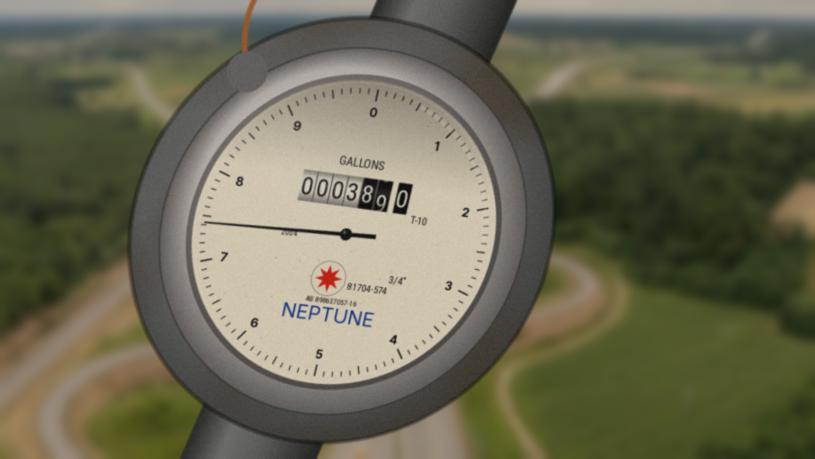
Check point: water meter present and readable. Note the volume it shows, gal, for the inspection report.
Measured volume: 3887.4 gal
